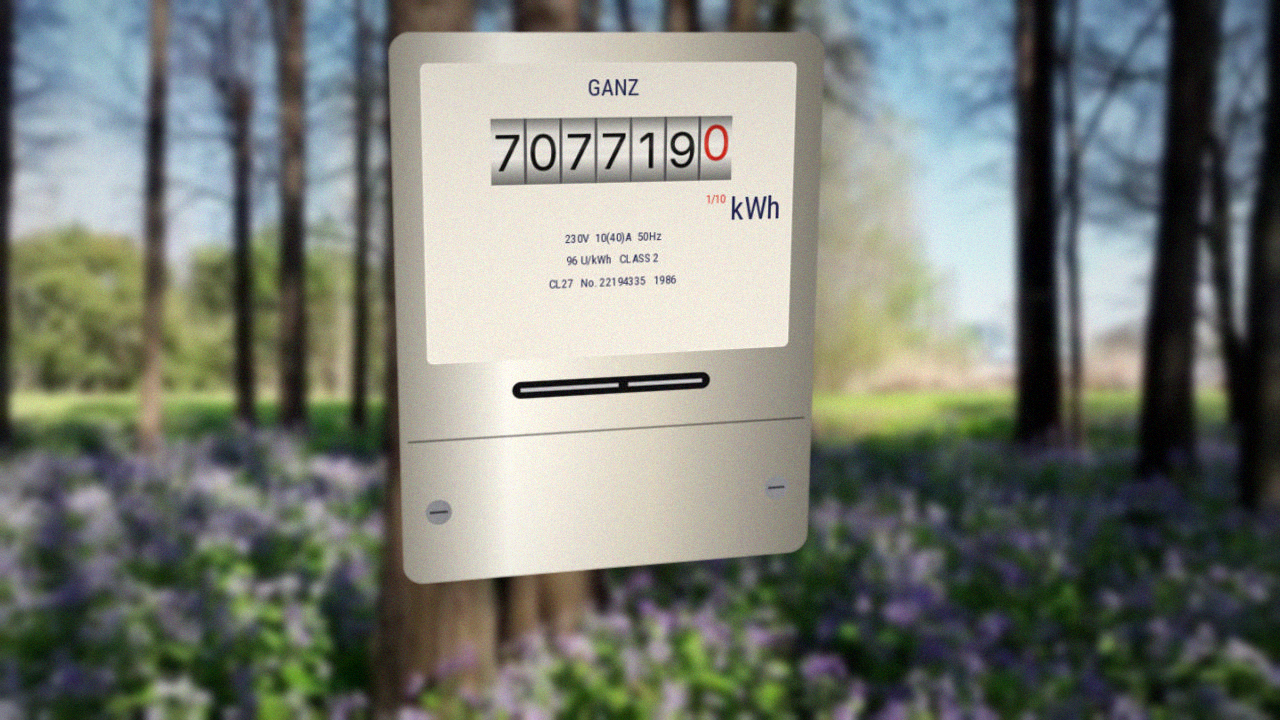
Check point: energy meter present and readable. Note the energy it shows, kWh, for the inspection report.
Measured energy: 707719.0 kWh
